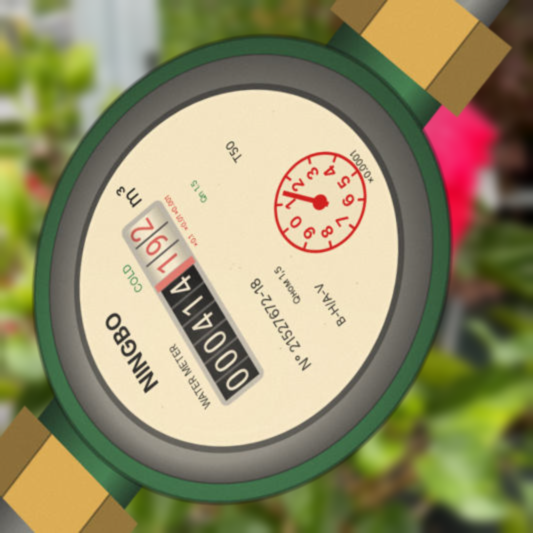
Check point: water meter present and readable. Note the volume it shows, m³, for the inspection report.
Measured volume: 414.1921 m³
